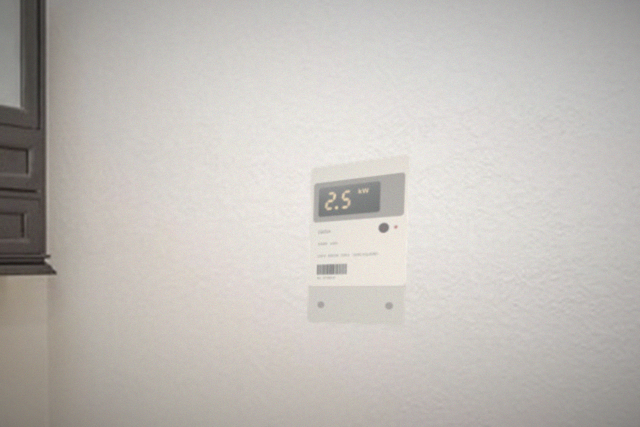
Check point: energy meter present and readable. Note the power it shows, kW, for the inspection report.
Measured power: 2.5 kW
